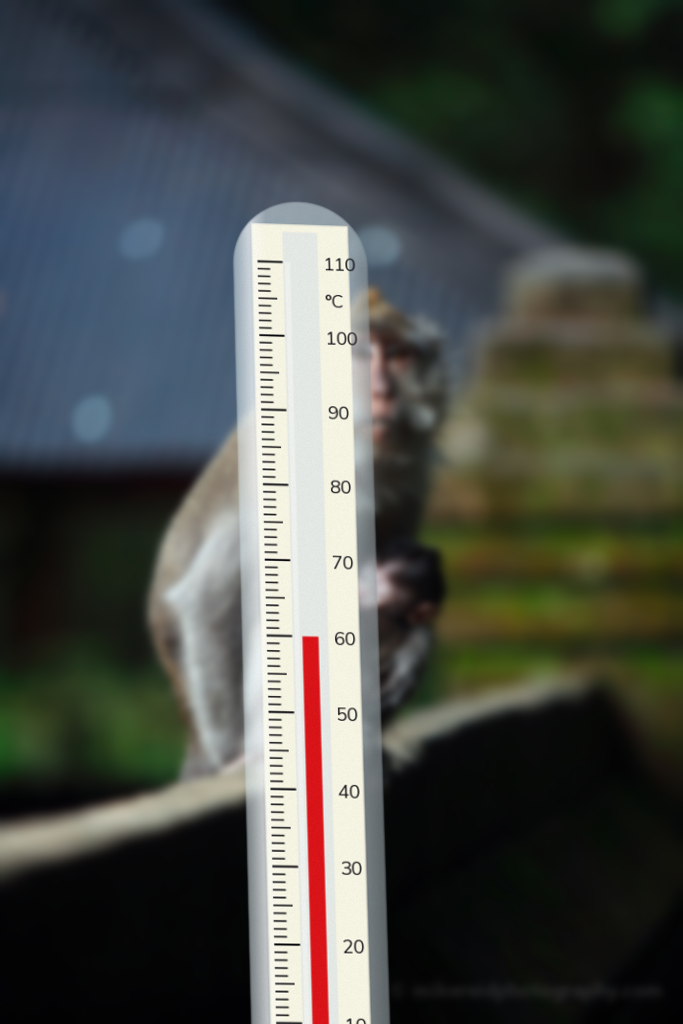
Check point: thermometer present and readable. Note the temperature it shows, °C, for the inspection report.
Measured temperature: 60 °C
